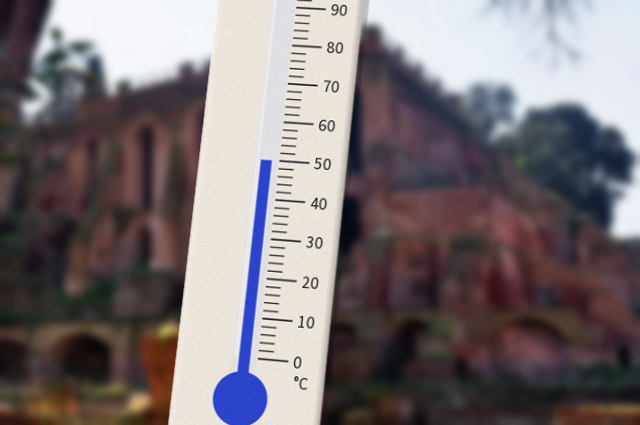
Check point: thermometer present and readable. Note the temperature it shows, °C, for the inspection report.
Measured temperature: 50 °C
